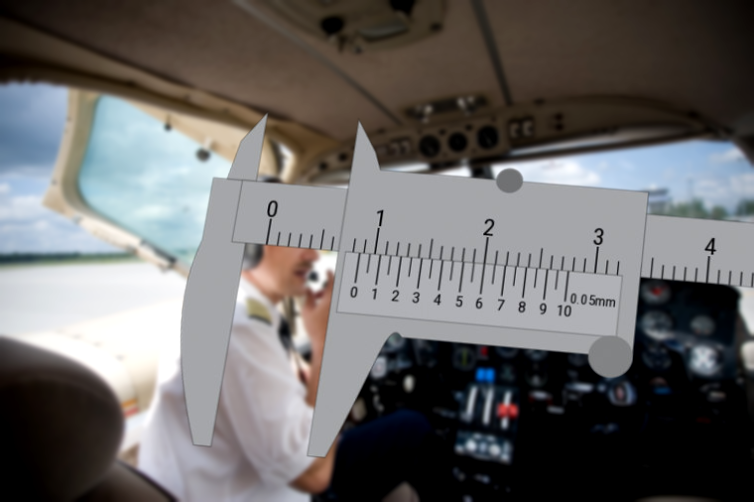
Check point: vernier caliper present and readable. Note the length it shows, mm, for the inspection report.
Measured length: 8.6 mm
